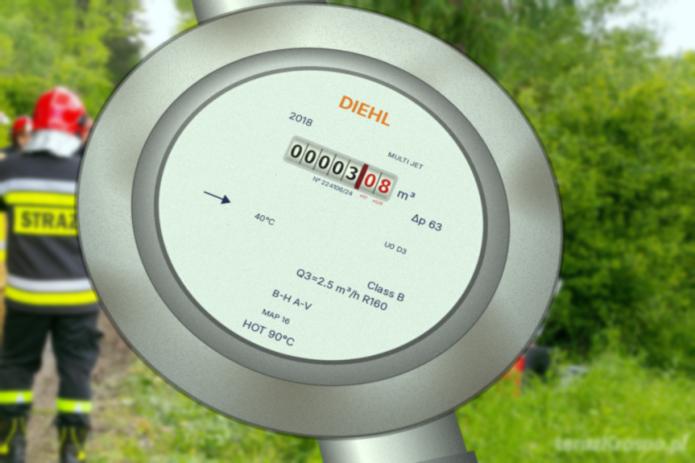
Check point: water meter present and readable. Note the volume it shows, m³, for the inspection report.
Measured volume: 3.08 m³
